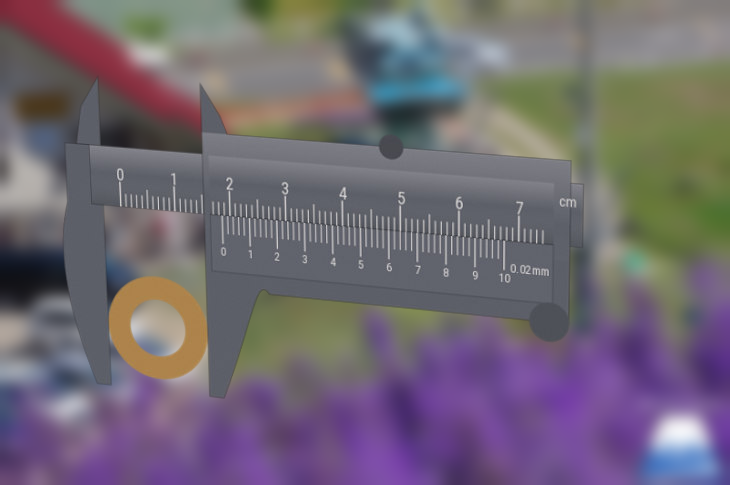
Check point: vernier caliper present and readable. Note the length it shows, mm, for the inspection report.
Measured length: 18.6 mm
